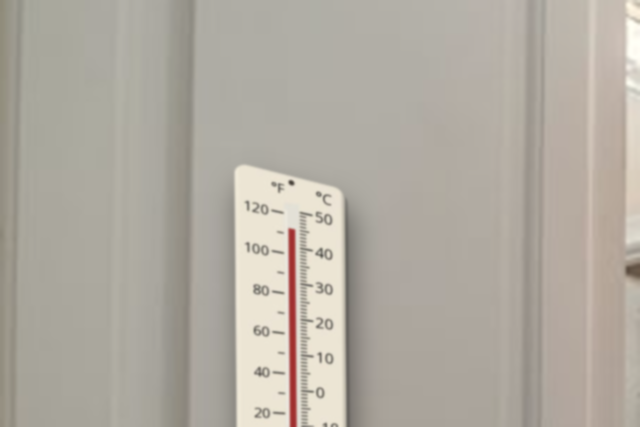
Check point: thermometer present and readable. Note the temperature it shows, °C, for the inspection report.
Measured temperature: 45 °C
